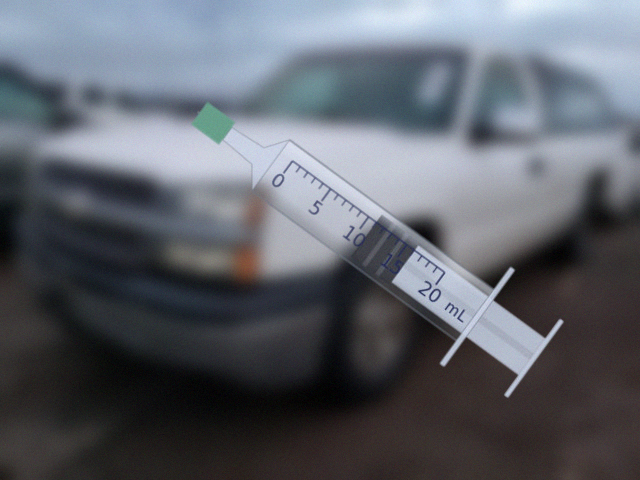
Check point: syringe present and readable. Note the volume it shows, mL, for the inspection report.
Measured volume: 11 mL
